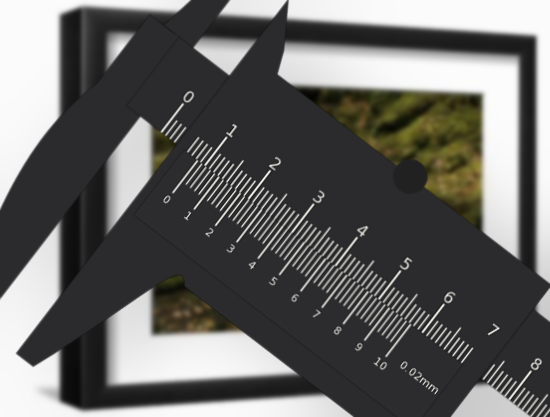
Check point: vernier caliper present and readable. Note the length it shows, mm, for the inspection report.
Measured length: 8.4 mm
